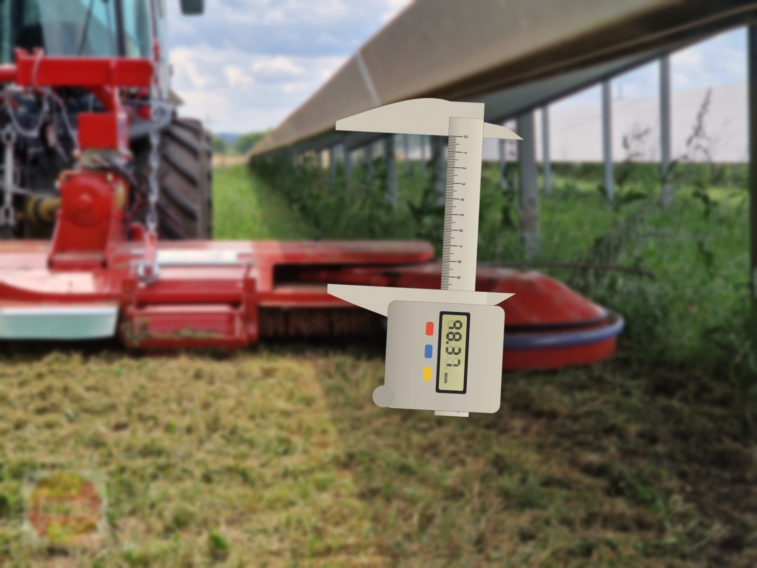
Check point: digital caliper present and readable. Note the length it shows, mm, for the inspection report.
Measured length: 98.37 mm
